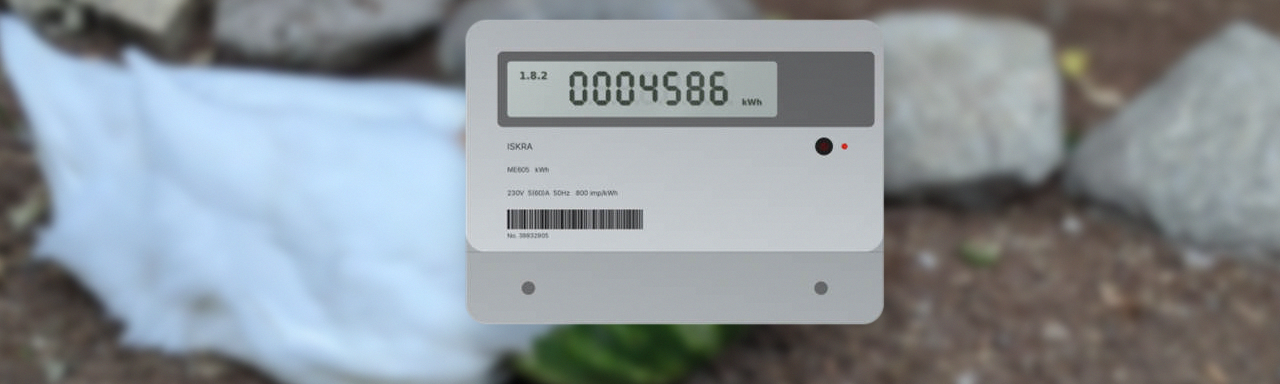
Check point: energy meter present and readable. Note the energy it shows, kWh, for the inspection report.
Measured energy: 4586 kWh
